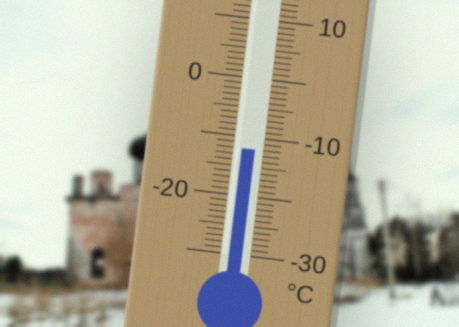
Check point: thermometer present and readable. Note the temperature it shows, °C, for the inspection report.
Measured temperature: -12 °C
